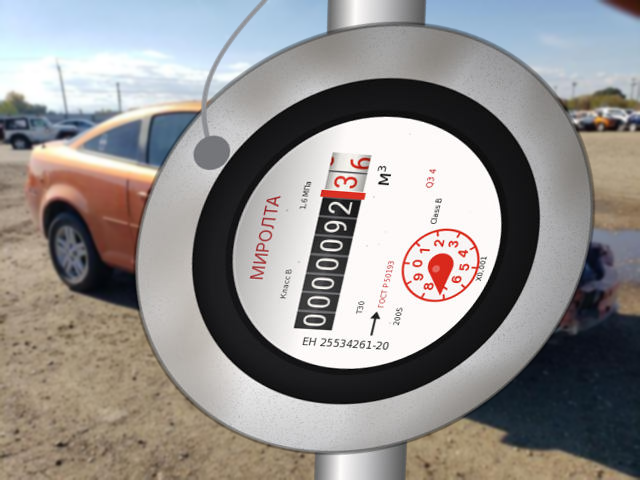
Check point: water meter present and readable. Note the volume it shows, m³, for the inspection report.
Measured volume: 92.357 m³
